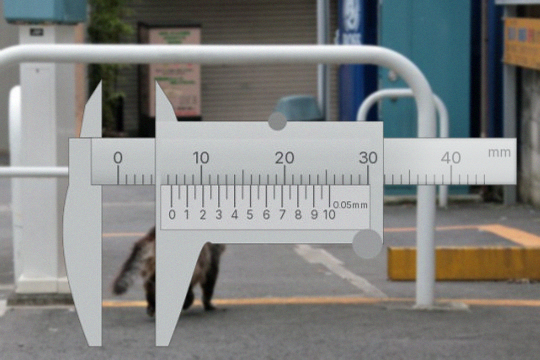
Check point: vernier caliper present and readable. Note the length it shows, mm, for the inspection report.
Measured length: 6.4 mm
